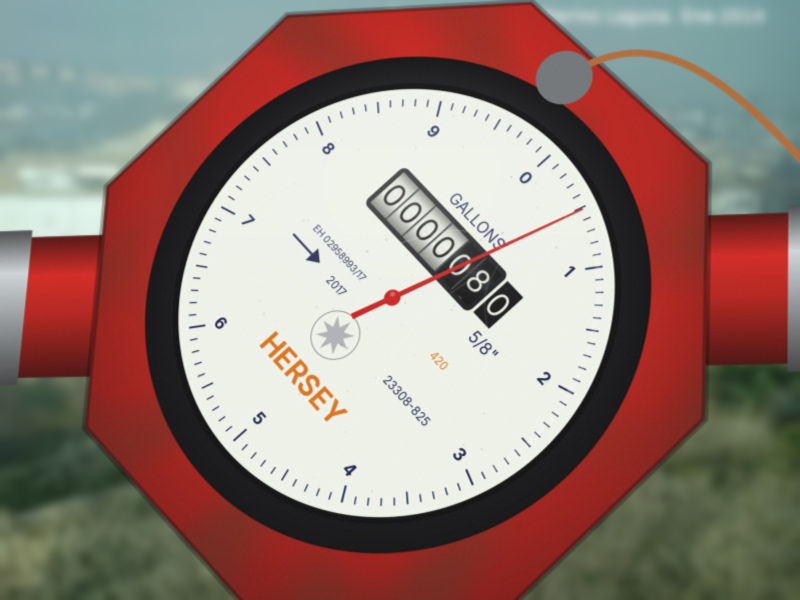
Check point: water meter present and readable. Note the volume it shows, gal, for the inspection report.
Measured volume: 80.5 gal
